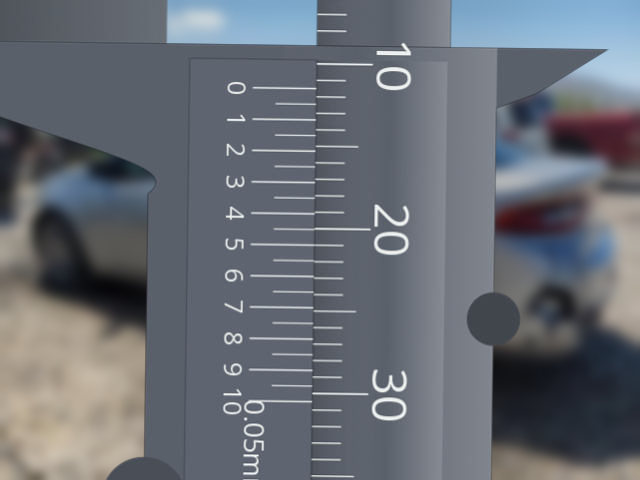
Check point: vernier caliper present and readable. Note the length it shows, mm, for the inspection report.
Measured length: 11.5 mm
